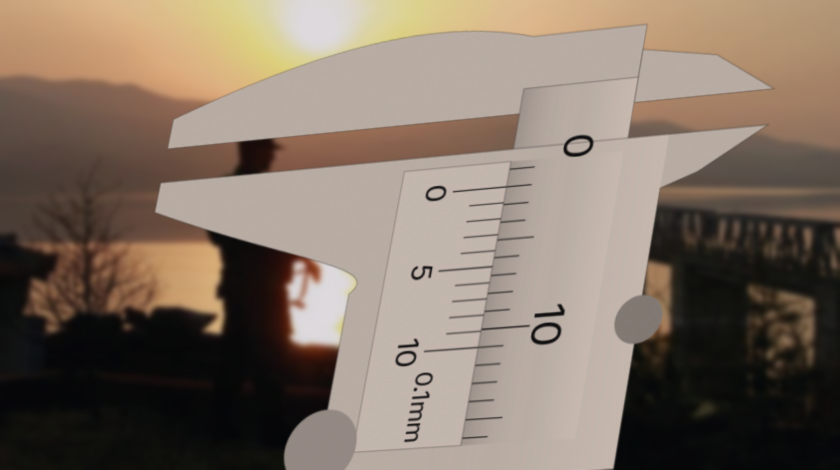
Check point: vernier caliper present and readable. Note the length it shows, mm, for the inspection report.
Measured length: 2.0 mm
